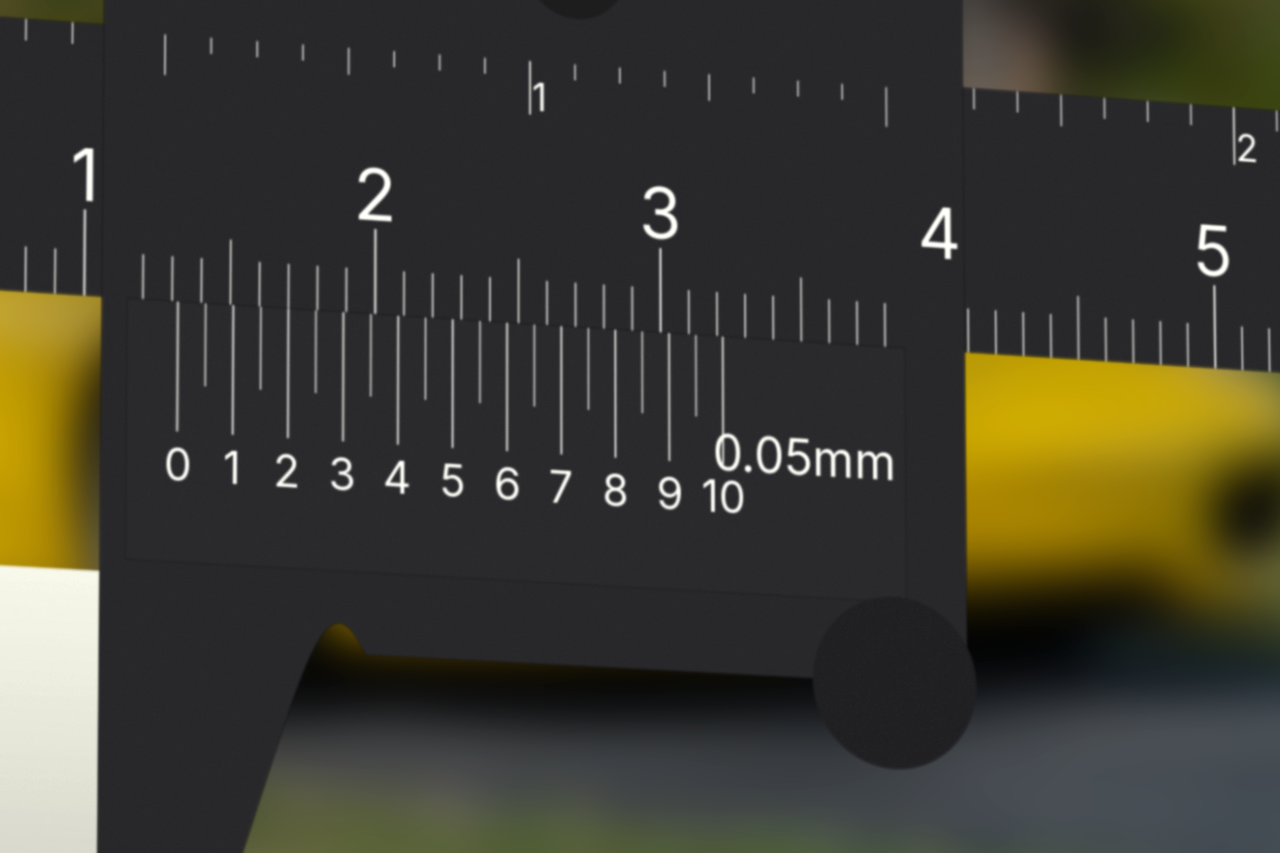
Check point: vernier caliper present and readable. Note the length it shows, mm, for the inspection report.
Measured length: 13.2 mm
